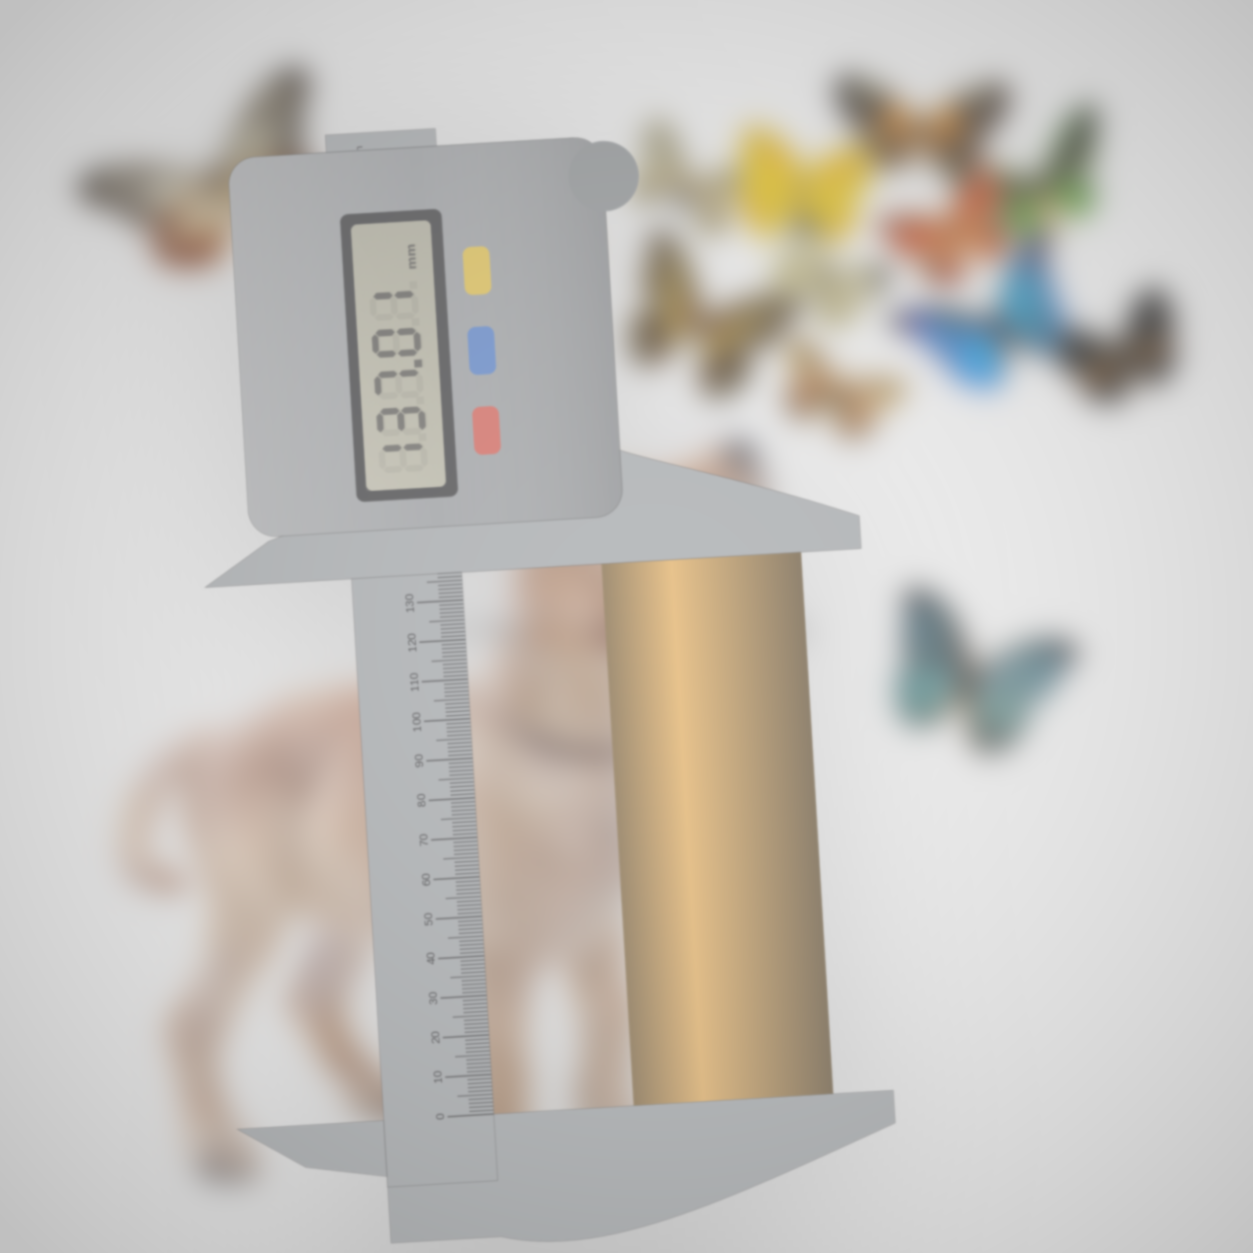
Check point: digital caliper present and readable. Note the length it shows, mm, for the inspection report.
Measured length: 137.01 mm
